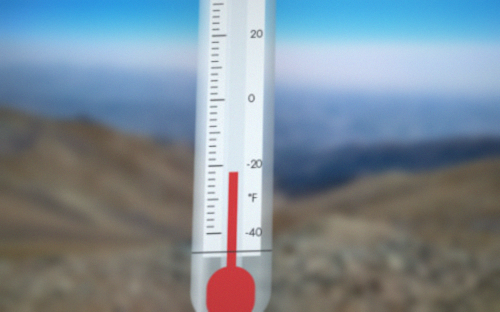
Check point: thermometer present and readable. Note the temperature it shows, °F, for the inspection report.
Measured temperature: -22 °F
